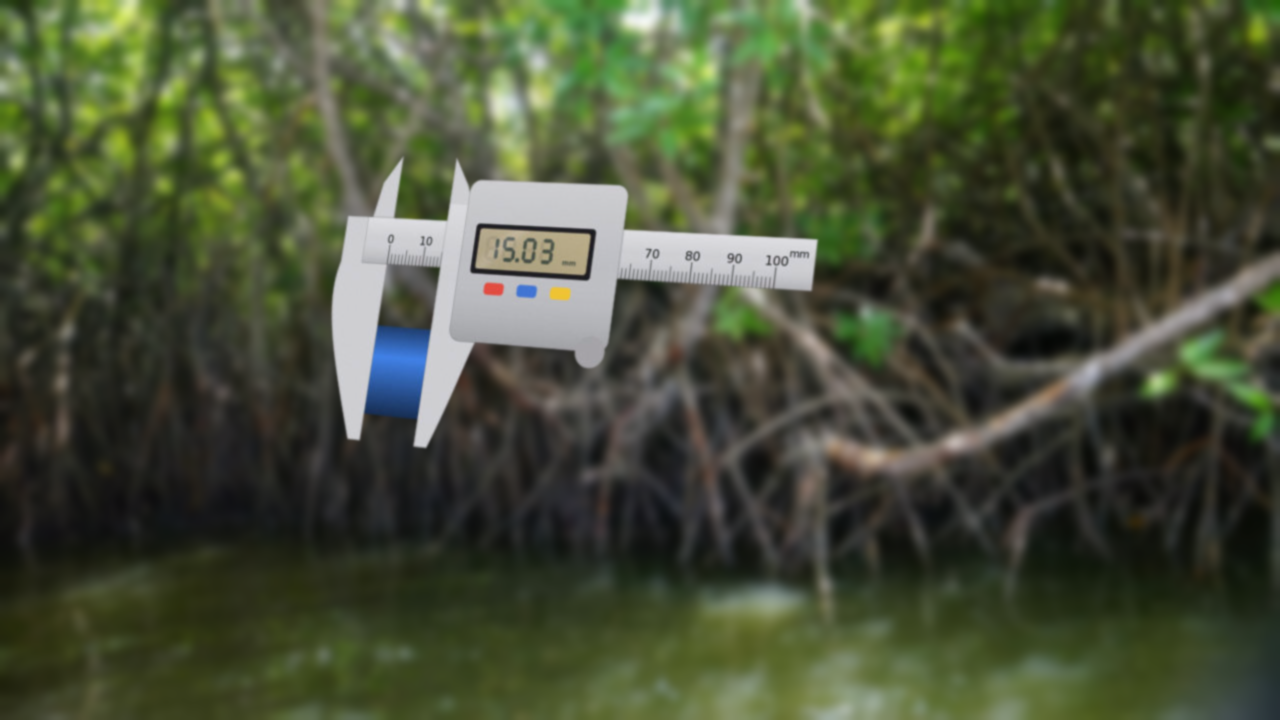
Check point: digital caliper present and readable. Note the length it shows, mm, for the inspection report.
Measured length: 15.03 mm
